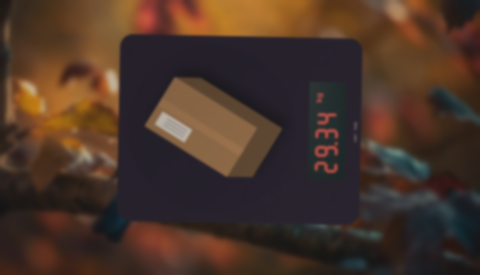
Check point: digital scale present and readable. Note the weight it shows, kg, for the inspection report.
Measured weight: 29.34 kg
